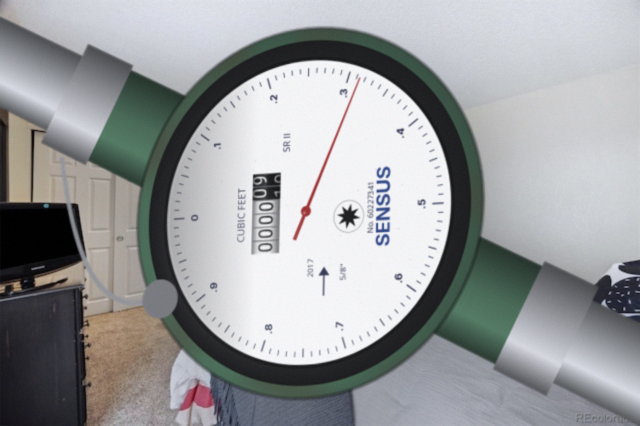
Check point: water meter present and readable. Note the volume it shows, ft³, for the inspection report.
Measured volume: 9.31 ft³
